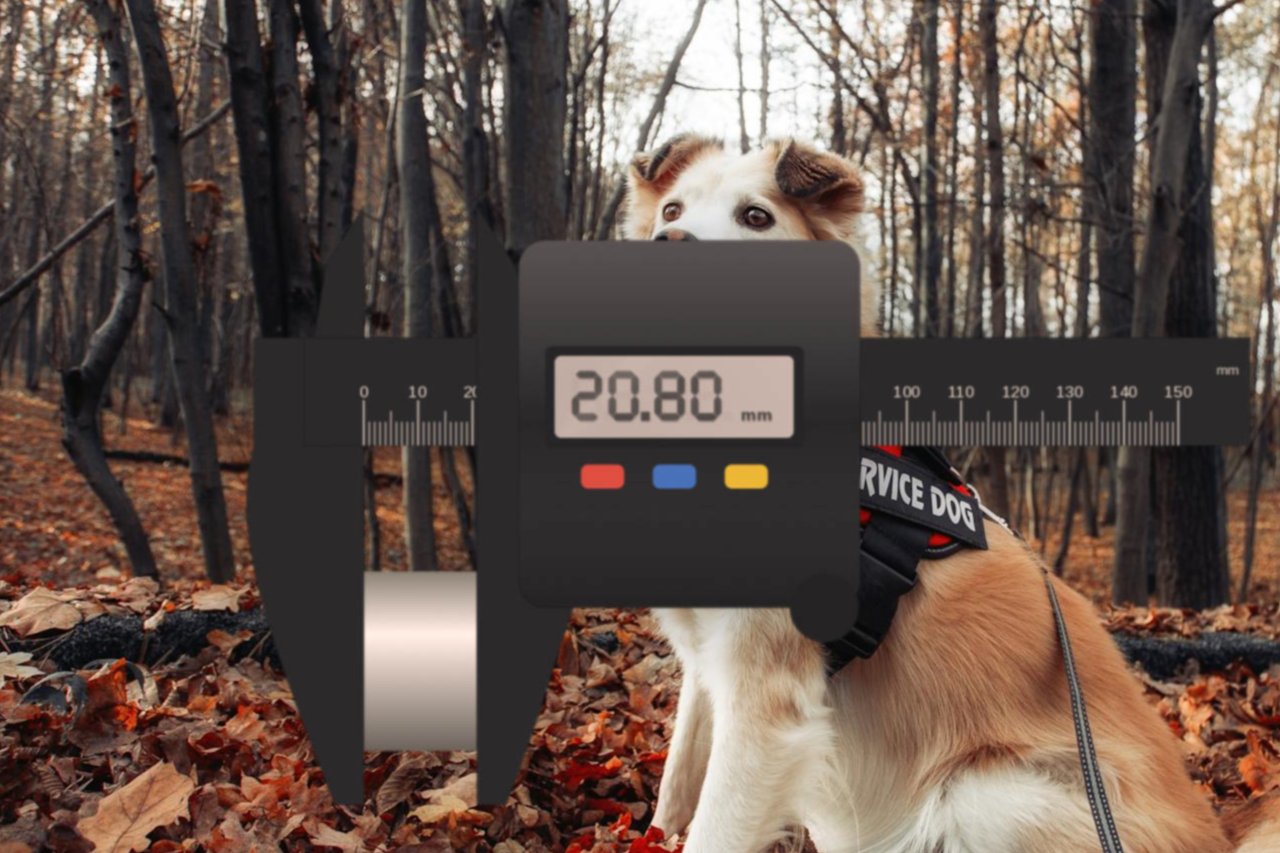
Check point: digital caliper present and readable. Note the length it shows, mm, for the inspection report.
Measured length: 20.80 mm
